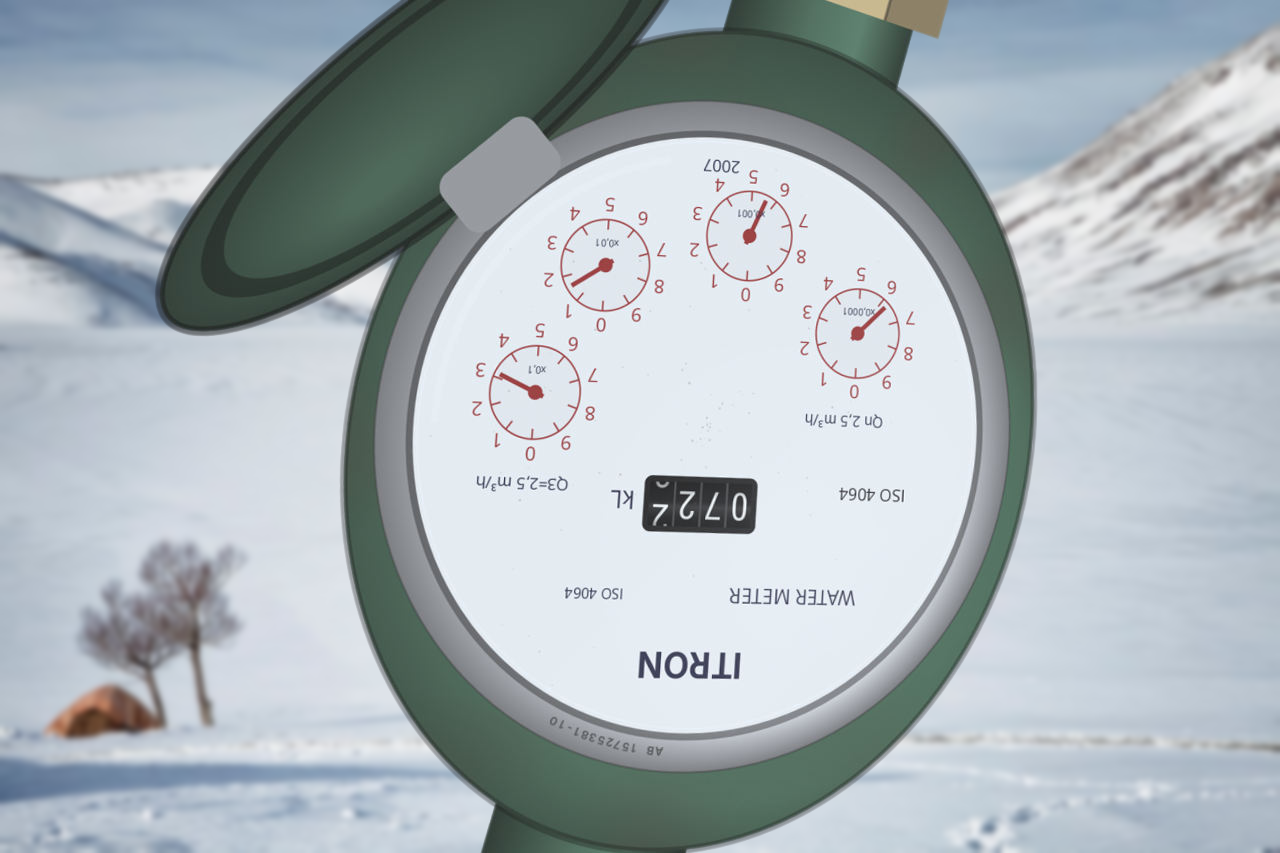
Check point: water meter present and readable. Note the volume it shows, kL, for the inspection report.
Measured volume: 722.3156 kL
